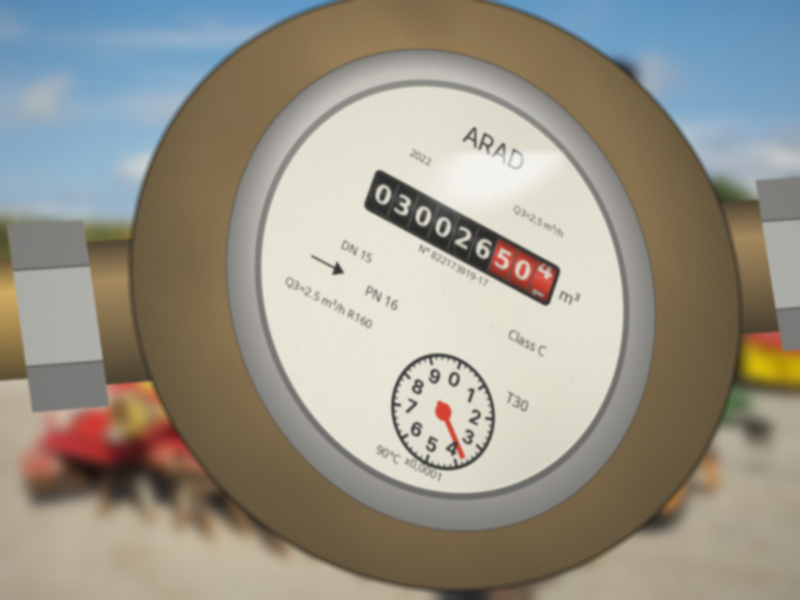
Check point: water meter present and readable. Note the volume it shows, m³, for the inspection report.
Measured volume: 30026.5043 m³
